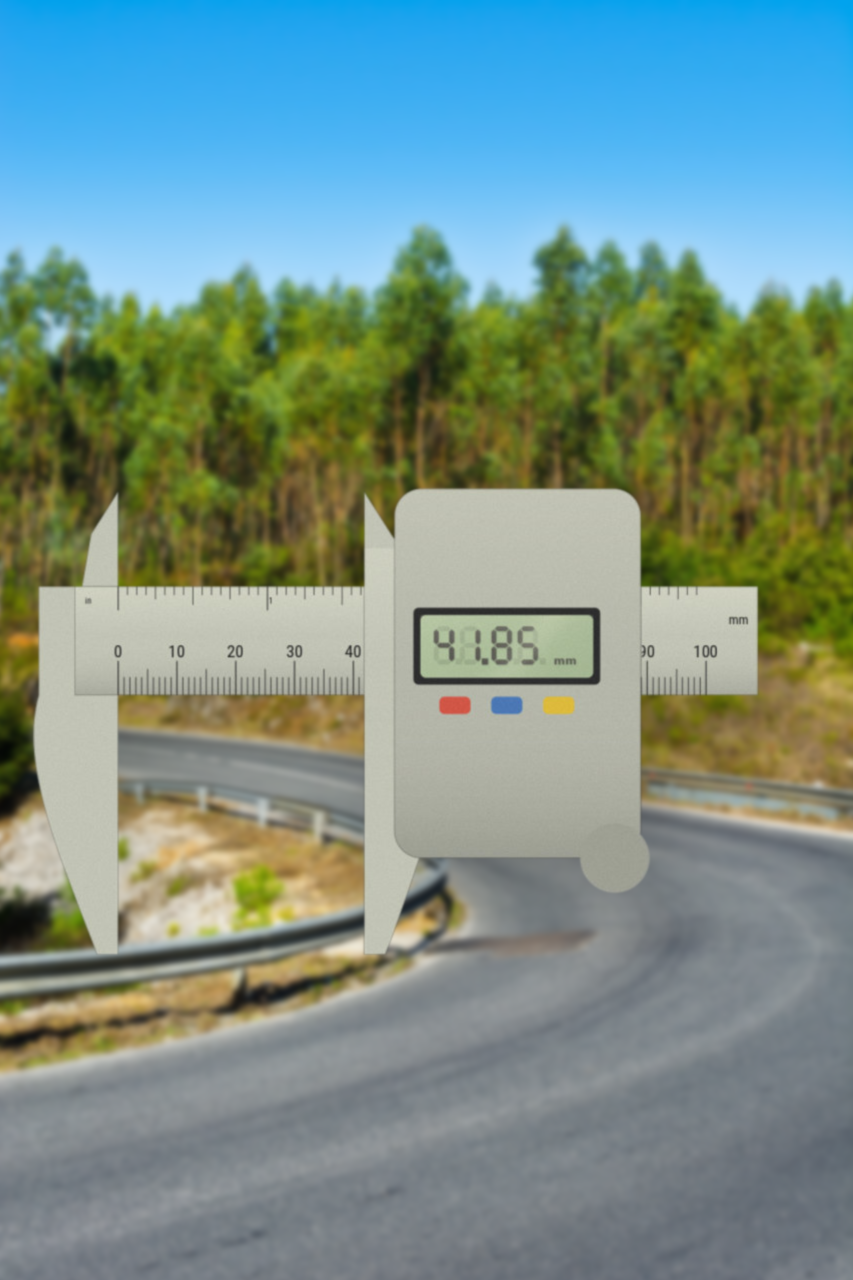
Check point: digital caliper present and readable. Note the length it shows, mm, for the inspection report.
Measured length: 41.85 mm
